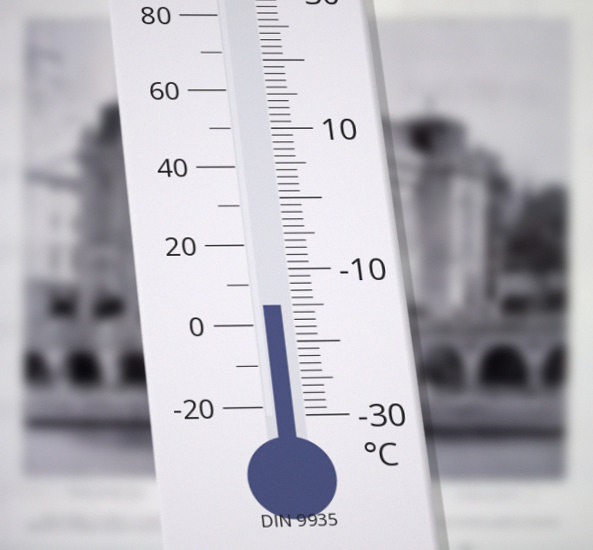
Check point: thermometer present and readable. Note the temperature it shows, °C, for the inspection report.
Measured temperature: -15 °C
